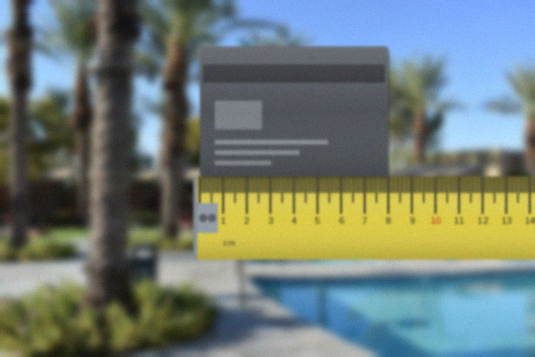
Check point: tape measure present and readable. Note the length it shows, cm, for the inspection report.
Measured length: 8 cm
